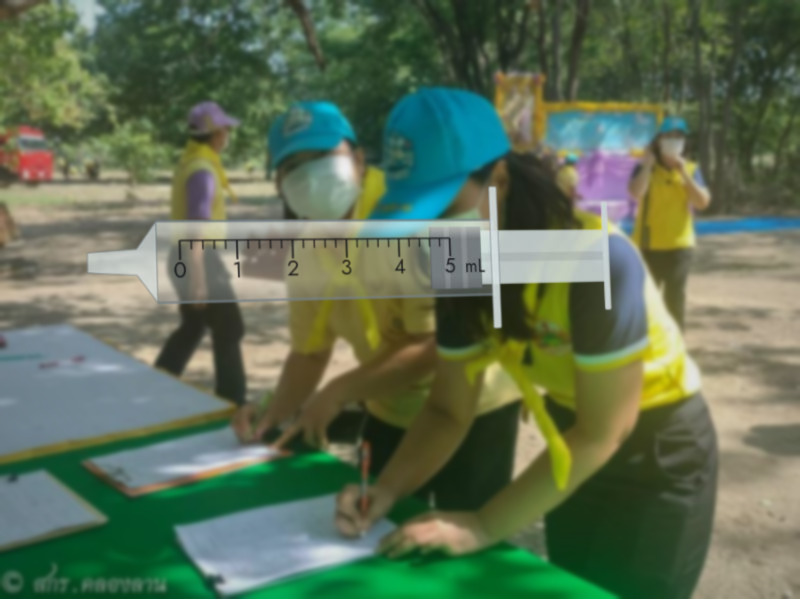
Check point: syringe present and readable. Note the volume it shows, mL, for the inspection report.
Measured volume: 4.6 mL
